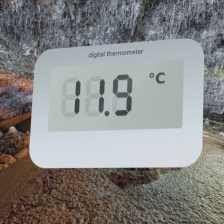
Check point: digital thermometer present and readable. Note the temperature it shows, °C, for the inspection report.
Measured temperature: 11.9 °C
